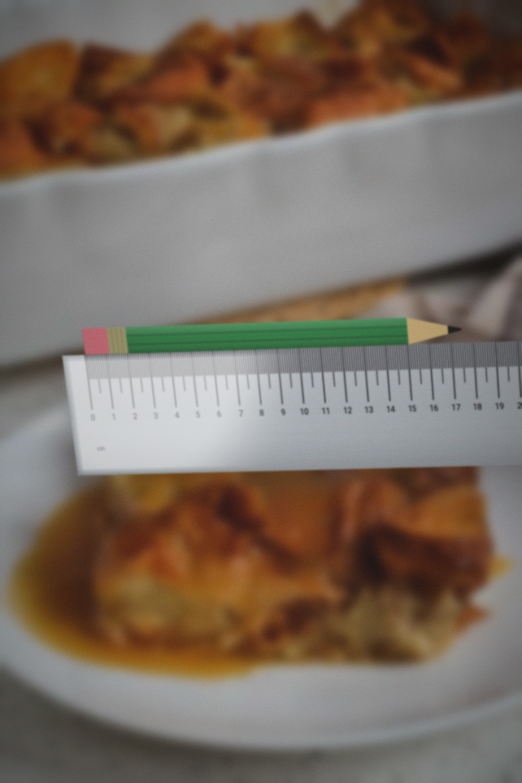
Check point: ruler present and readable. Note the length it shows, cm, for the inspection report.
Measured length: 17.5 cm
